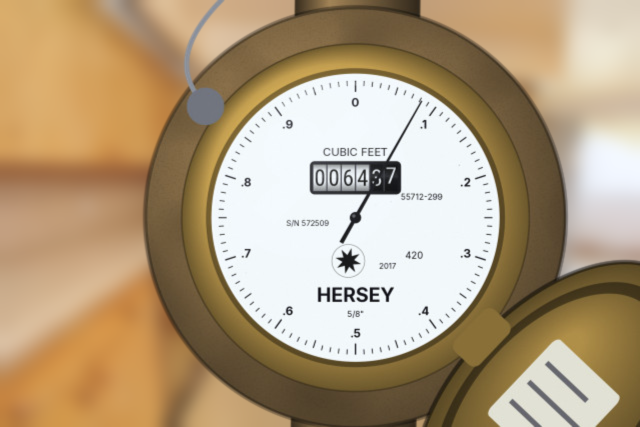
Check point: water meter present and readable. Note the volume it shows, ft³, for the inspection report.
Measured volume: 6437.08 ft³
